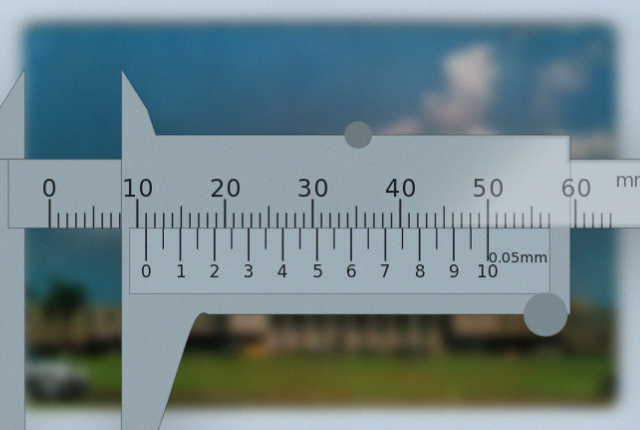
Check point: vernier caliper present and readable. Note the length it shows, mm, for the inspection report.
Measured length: 11.0 mm
